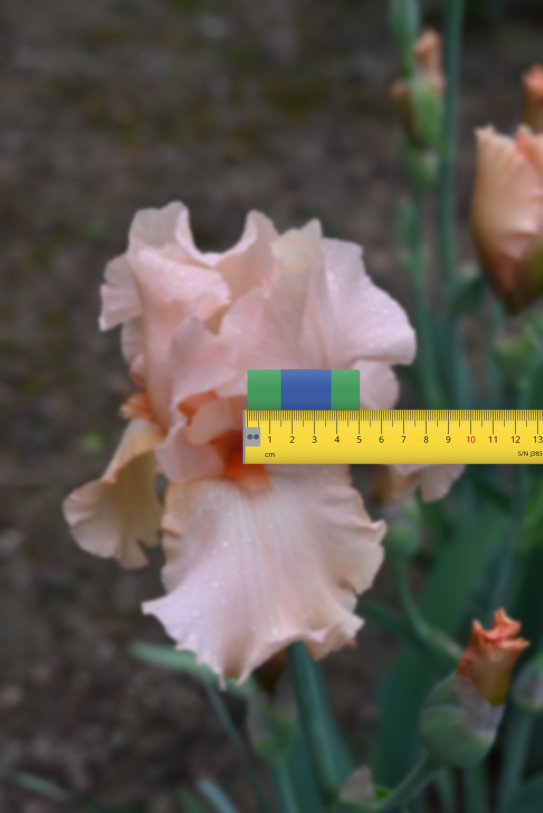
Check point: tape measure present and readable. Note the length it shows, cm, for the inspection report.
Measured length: 5 cm
